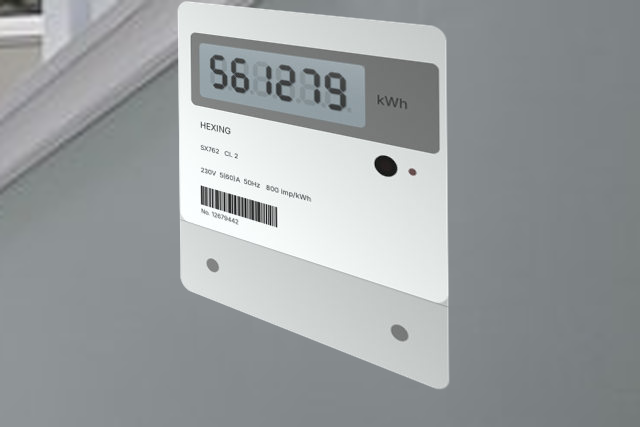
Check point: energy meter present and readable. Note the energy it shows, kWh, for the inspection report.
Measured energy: 561279 kWh
